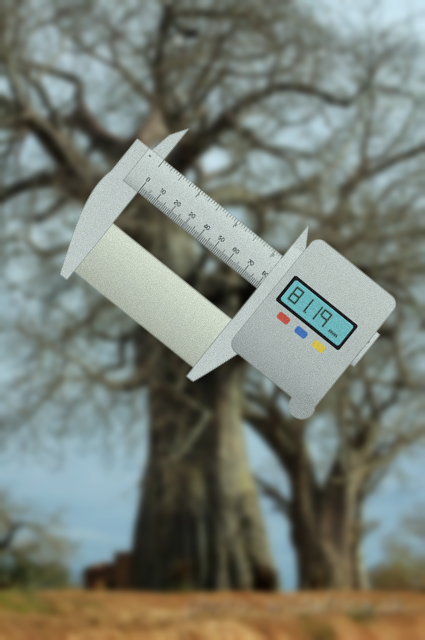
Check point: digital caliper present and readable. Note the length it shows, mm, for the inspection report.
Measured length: 81.19 mm
